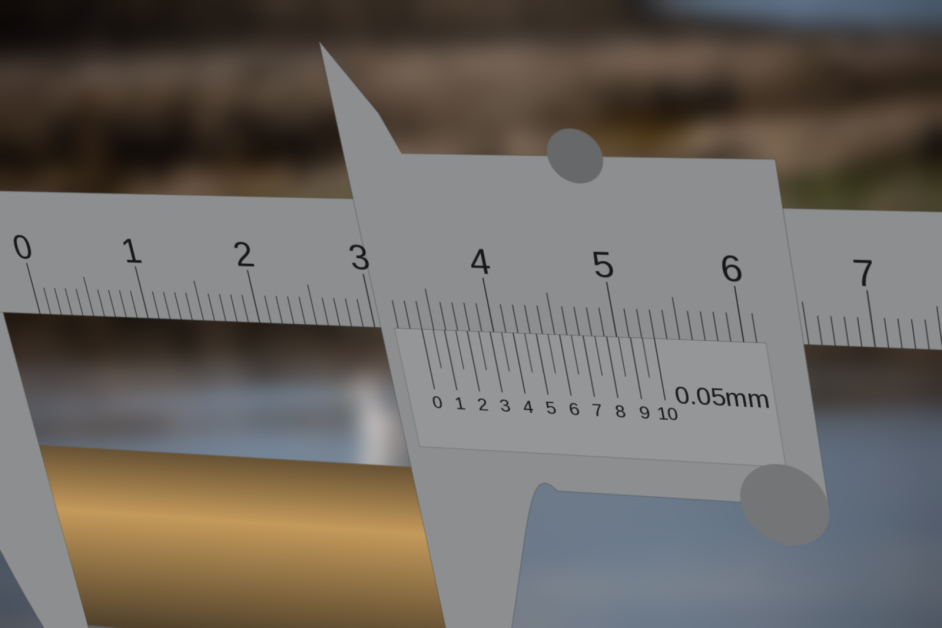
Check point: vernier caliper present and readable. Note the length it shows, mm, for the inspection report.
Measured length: 34.0 mm
